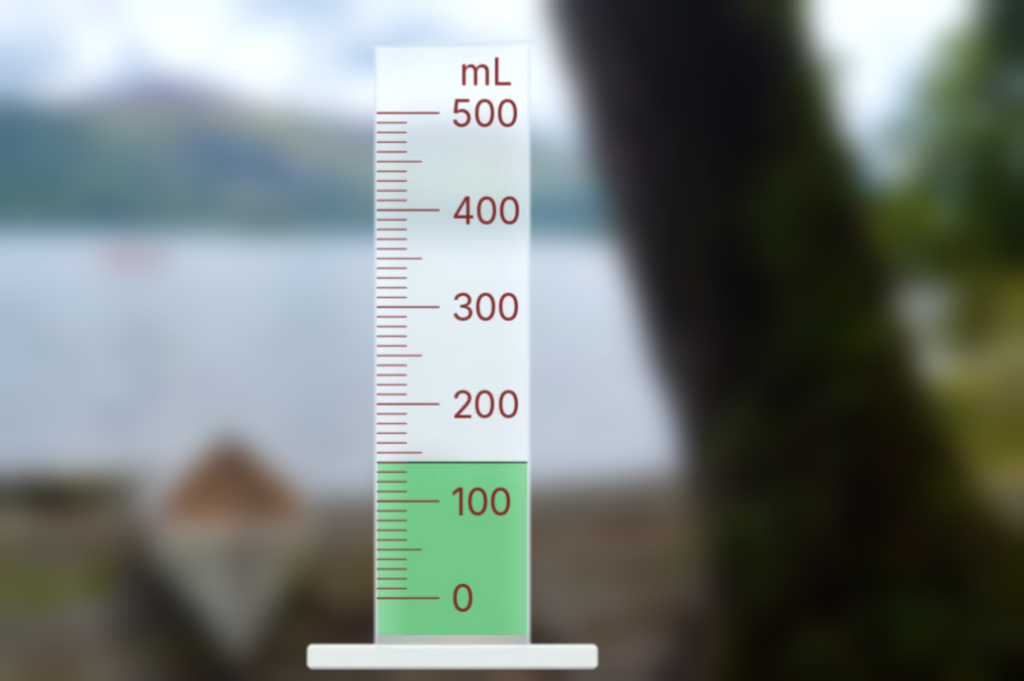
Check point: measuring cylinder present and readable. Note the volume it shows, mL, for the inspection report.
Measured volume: 140 mL
